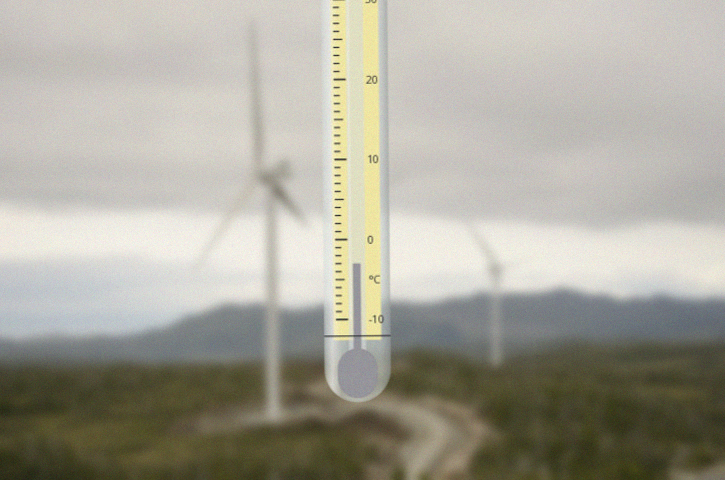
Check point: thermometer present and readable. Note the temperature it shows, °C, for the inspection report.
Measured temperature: -3 °C
